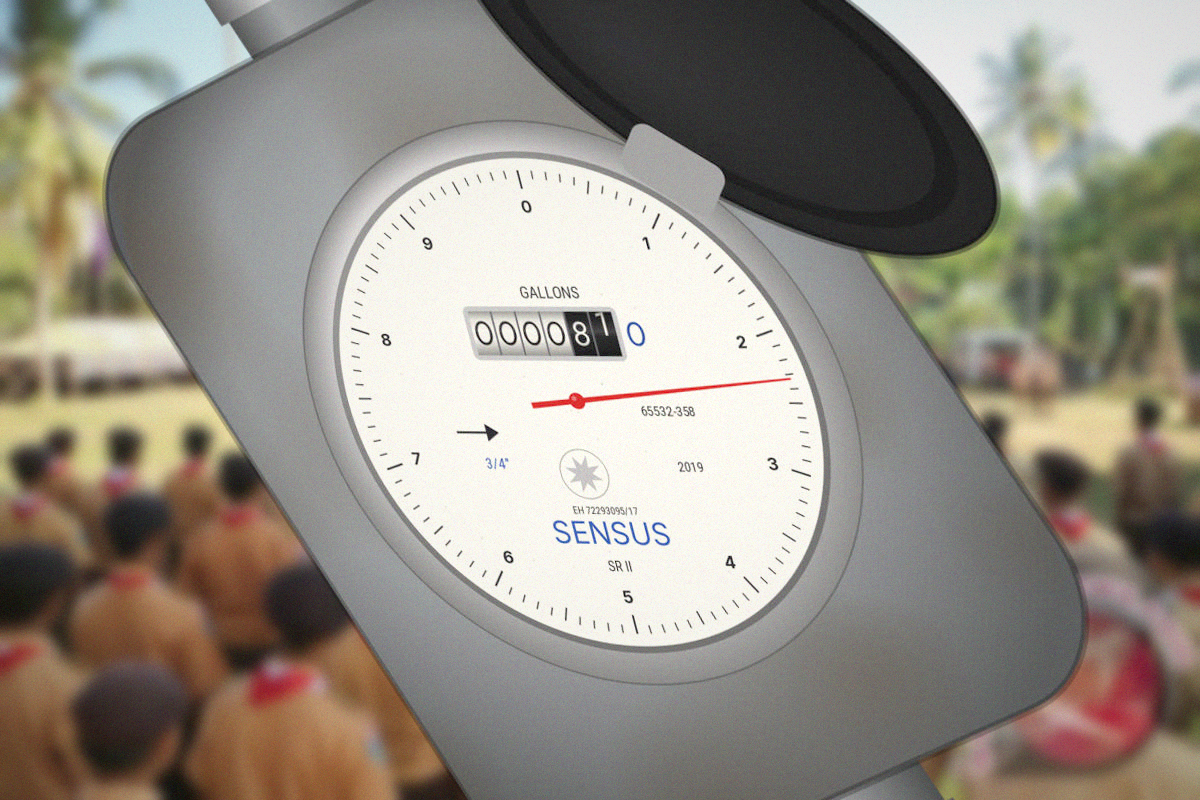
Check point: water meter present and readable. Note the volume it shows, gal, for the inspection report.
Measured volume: 812.3 gal
